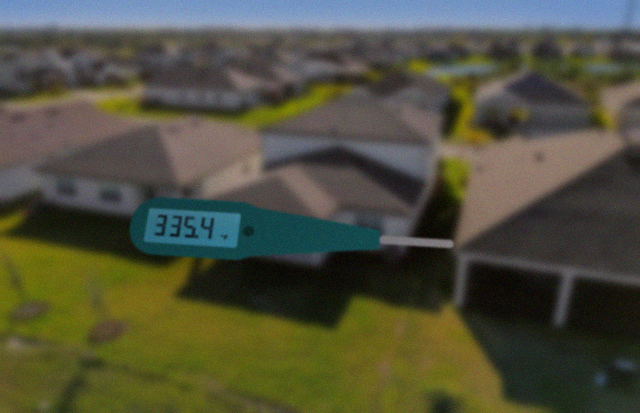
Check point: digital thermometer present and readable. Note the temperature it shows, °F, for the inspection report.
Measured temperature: 335.4 °F
